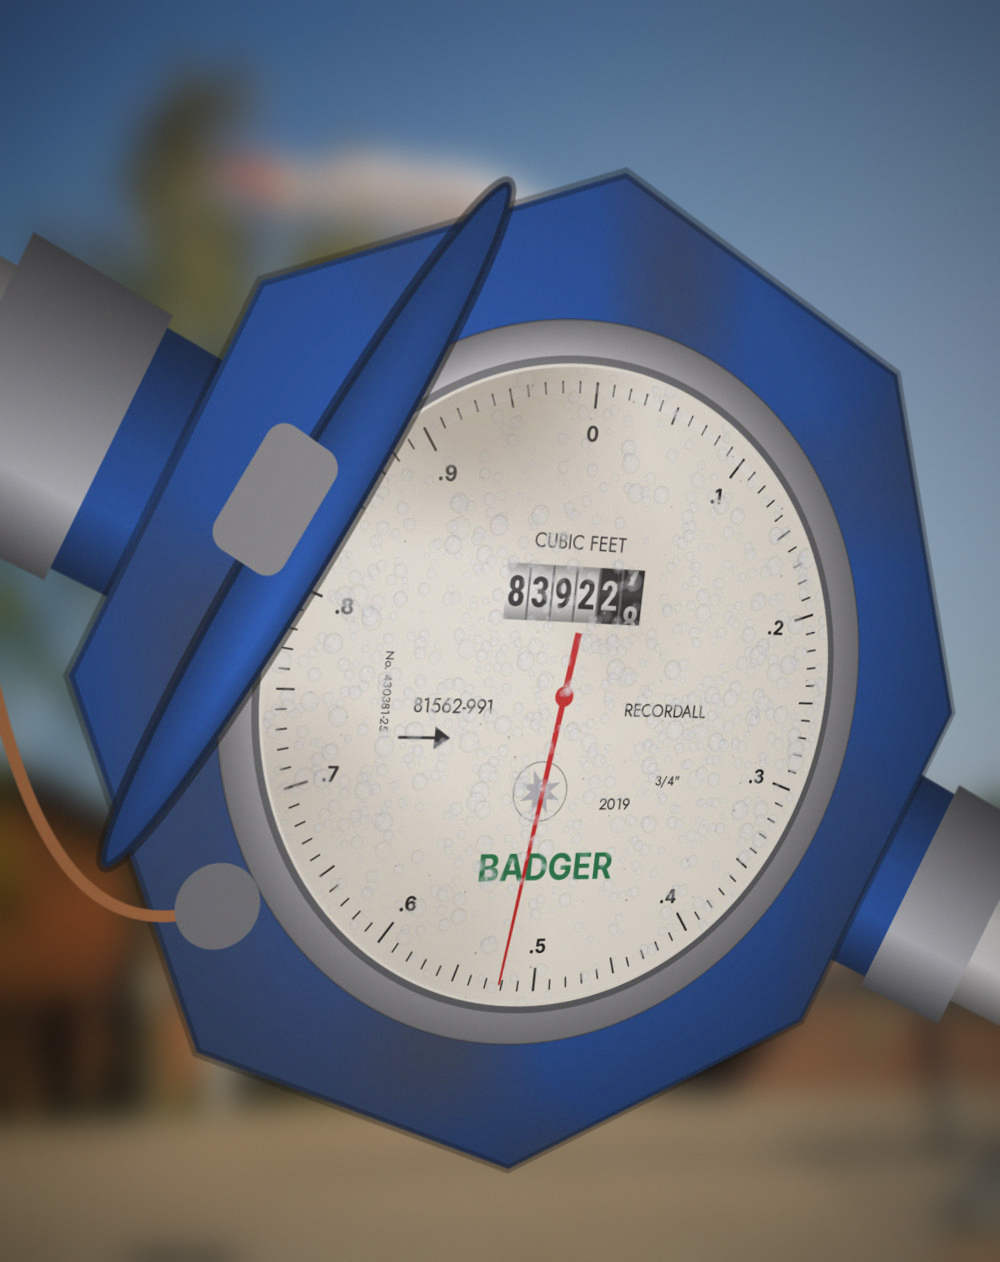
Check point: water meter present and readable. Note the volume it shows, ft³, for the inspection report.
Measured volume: 839227.52 ft³
